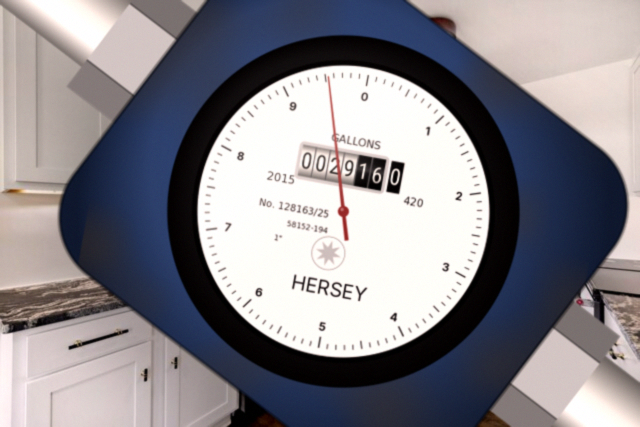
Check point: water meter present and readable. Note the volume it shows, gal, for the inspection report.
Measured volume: 29159.5 gal
